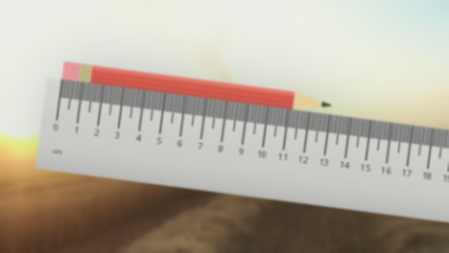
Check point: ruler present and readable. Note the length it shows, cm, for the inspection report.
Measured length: 13 cm
